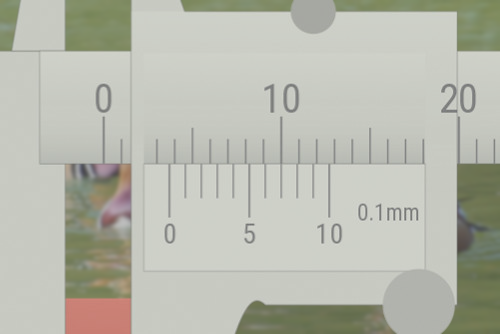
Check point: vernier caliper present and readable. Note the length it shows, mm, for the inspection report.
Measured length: 3.7 mm
